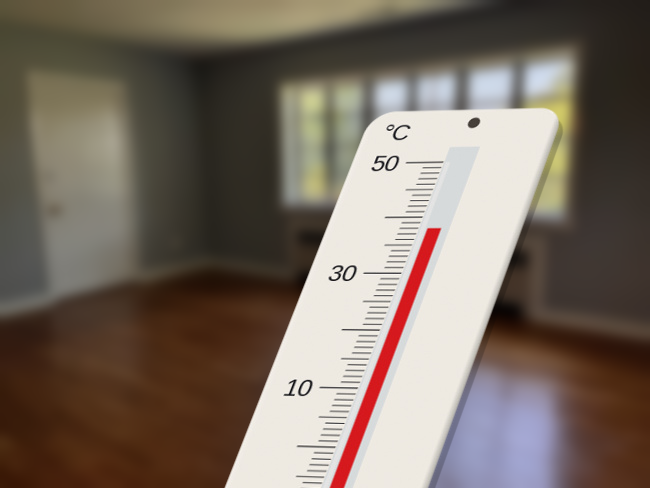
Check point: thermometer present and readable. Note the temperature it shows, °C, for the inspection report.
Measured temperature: 38 °C
